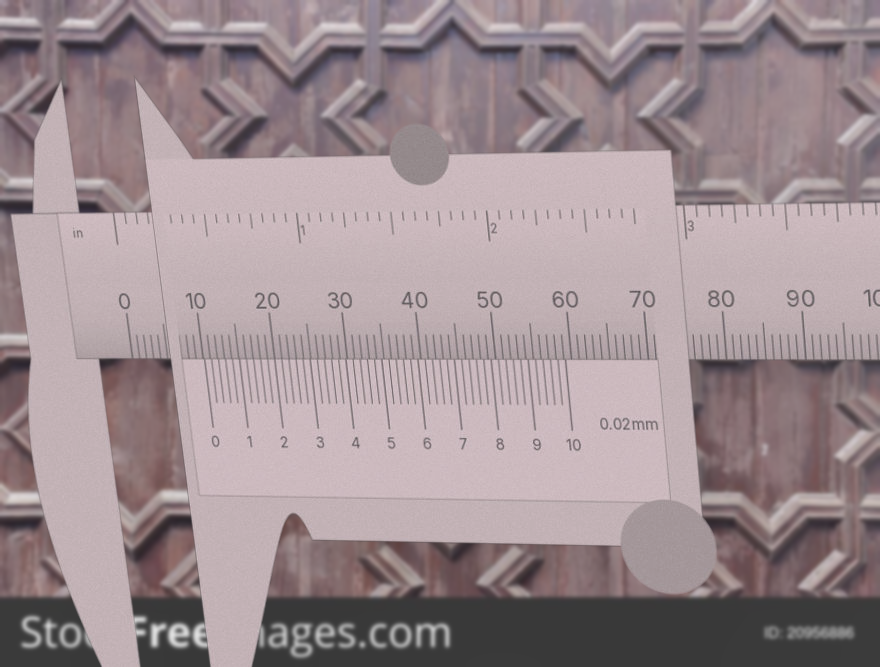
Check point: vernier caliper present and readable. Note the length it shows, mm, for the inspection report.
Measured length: 10.2 mm
